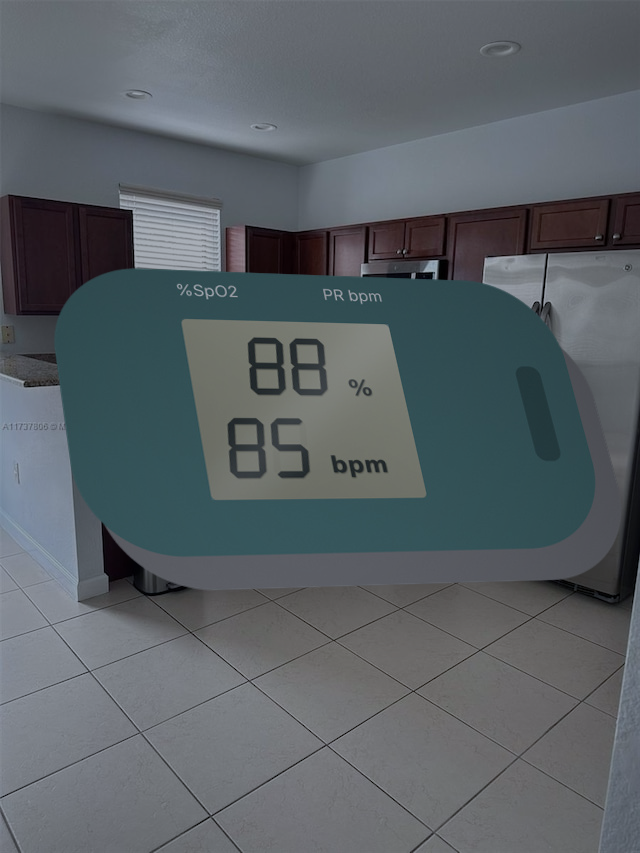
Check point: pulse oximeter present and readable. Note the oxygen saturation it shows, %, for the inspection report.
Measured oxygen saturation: 88 %
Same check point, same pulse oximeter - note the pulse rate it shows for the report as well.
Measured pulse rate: 85 bpm
